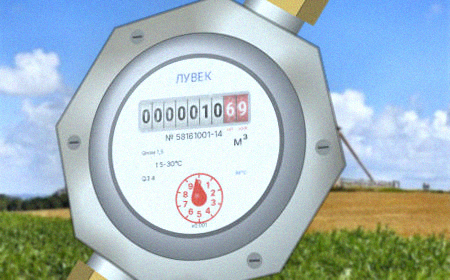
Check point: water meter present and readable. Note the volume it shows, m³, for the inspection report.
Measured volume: 10.689 m³
